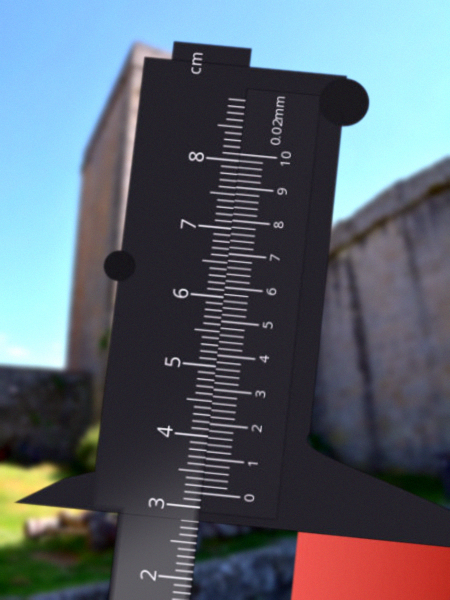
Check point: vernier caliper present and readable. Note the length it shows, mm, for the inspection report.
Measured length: 32.0 mm
